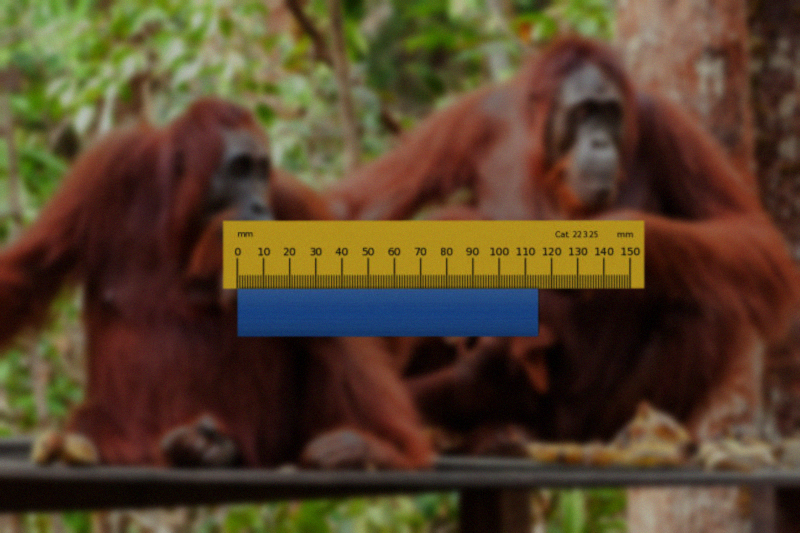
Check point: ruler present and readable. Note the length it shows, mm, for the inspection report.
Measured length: 115 mm
